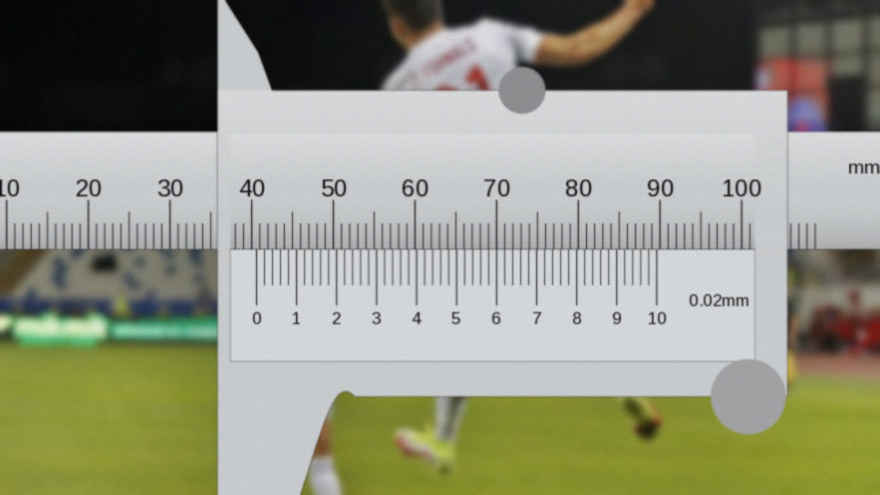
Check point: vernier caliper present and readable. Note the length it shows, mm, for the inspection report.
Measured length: 40.6 mm
